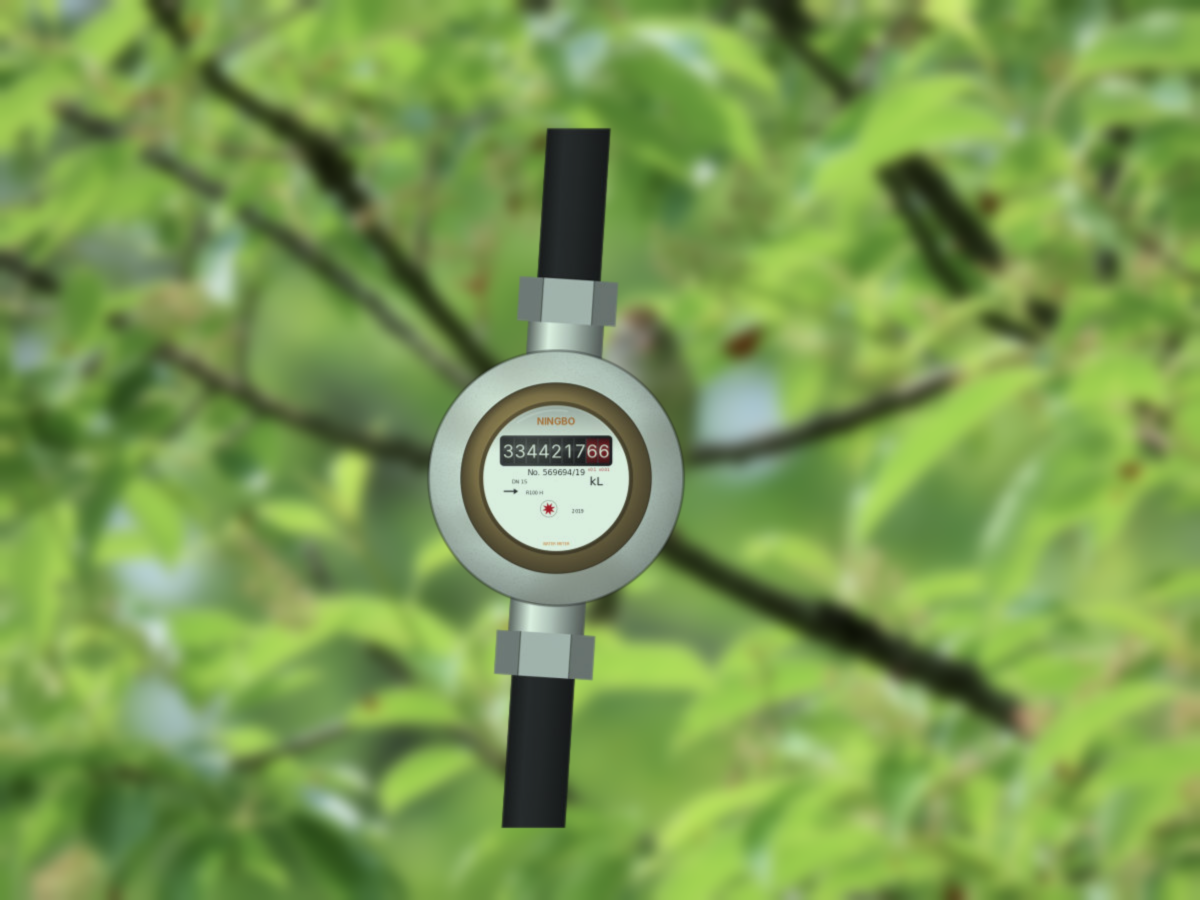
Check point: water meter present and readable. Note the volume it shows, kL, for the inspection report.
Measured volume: 3344217.66 kL
